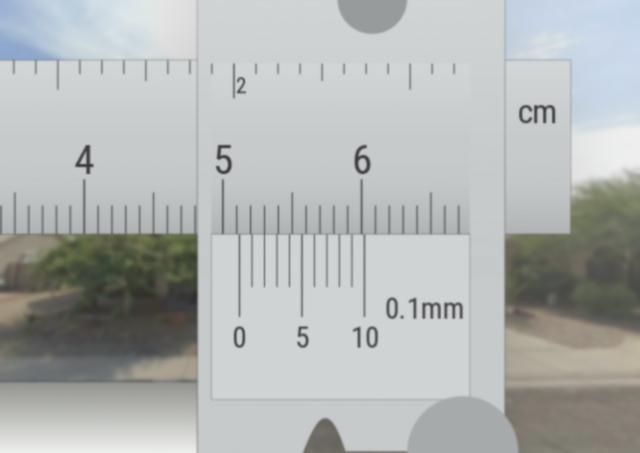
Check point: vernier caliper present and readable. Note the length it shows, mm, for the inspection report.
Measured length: 51.2 mm
